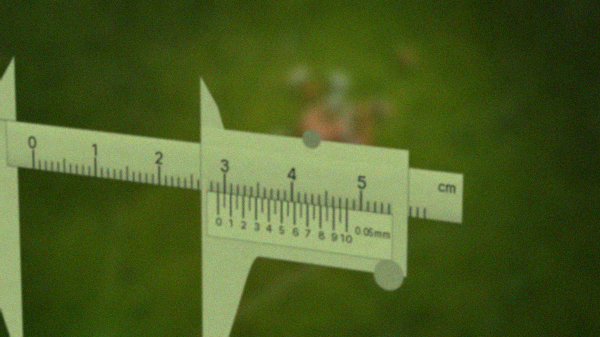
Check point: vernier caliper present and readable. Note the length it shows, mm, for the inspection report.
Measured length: 29.0 mm
